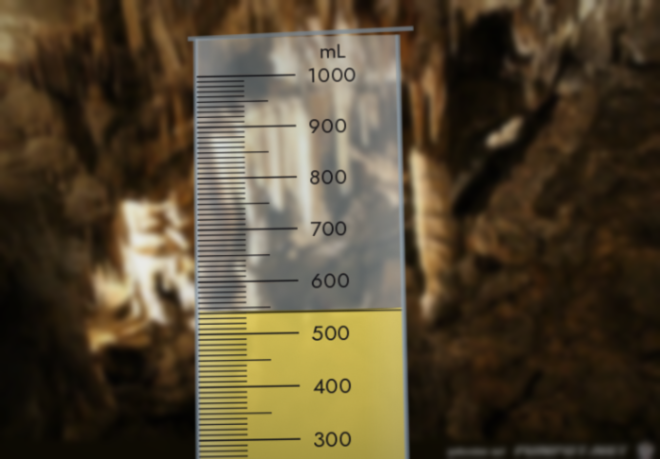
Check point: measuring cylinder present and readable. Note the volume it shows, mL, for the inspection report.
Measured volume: 540 mL
